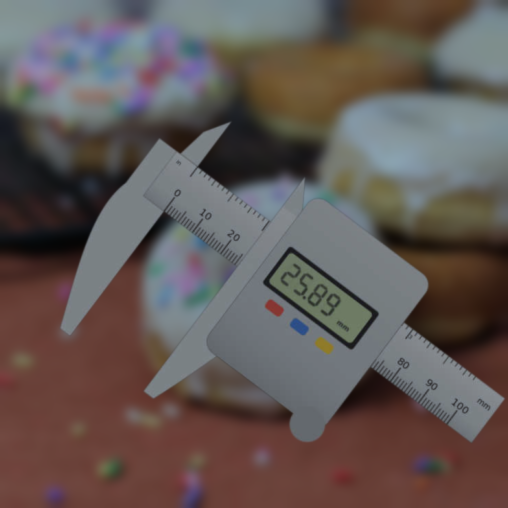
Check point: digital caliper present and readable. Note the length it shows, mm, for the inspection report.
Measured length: 25.89 mm
